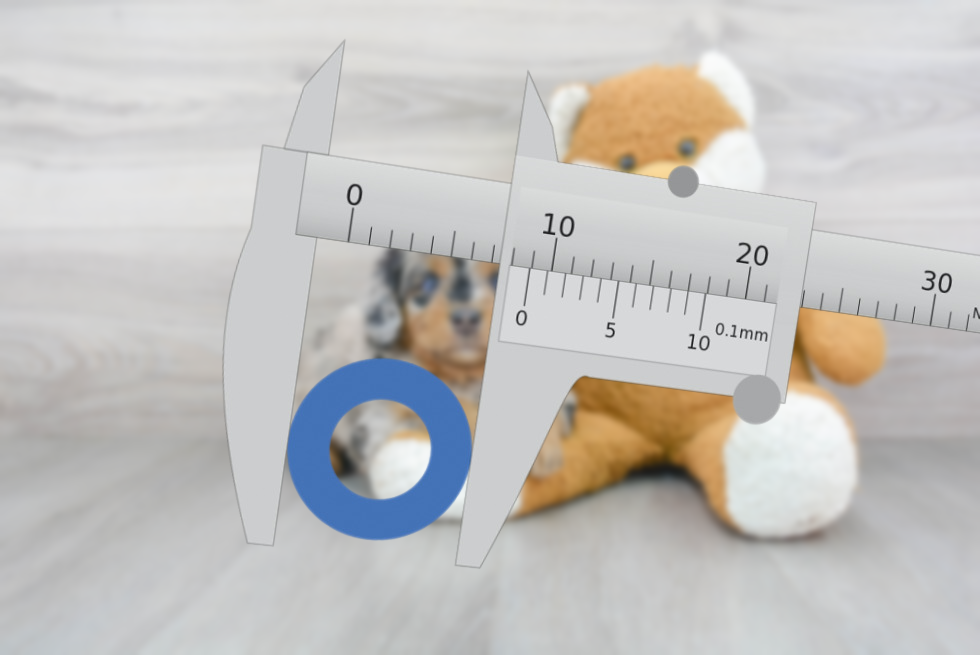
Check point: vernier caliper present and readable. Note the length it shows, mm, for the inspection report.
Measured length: 8.9 mm
